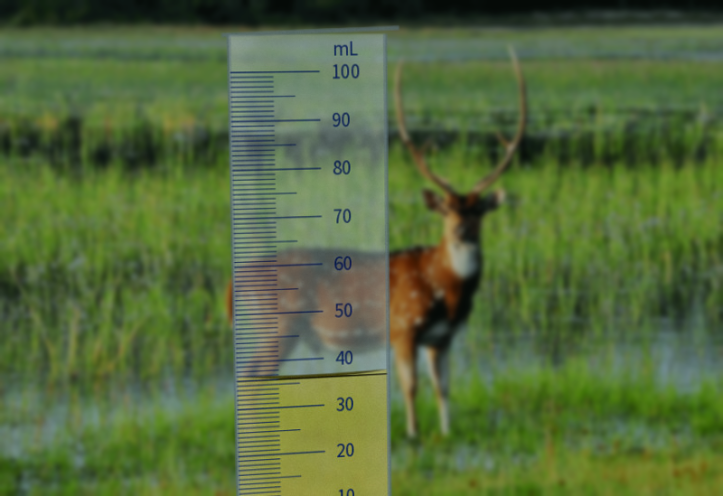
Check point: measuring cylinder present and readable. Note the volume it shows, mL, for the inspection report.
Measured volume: 36 mL
